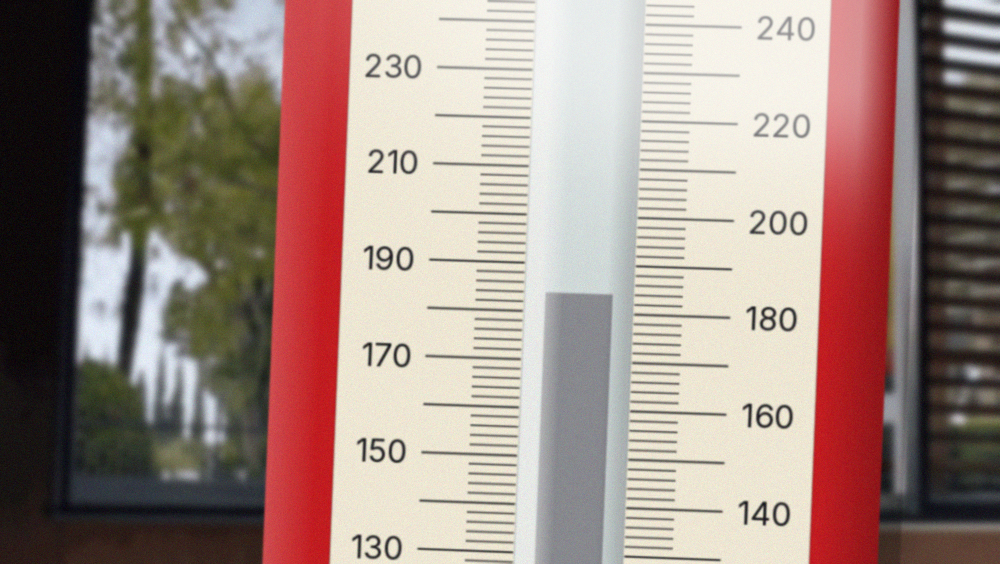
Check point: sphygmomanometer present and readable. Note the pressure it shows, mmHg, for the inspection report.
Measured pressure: 184 mmHg
